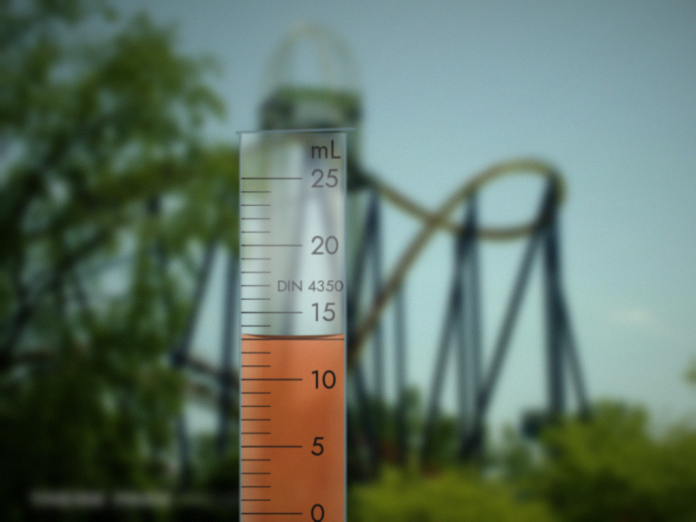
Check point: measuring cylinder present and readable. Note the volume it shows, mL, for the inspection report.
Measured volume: 13 mL
